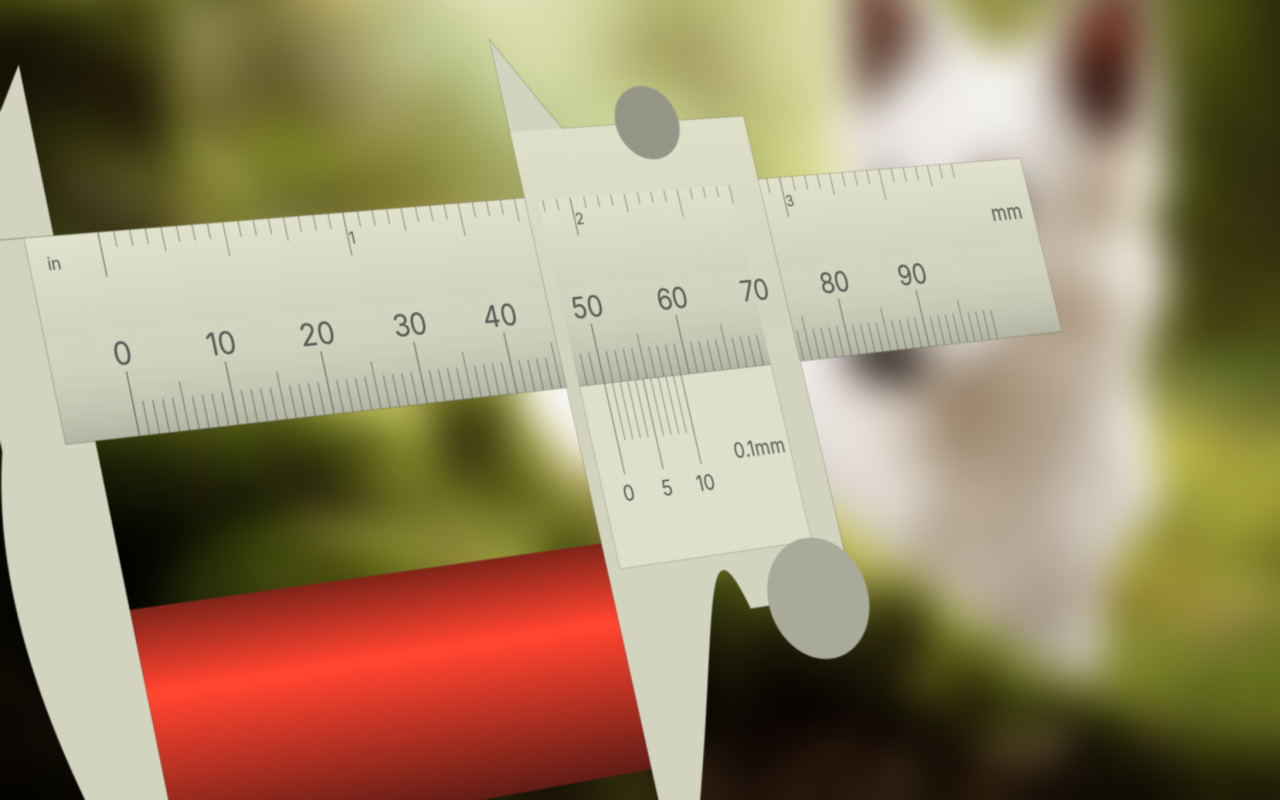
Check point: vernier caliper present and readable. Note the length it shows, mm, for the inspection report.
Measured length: 50.0 mm
